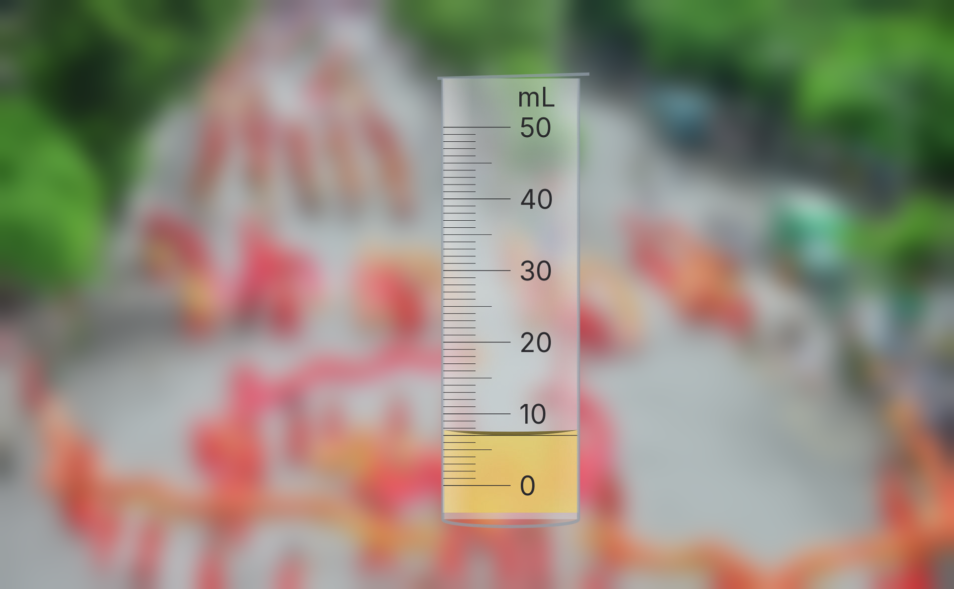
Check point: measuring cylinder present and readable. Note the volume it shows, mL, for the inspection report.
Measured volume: 7 mL
